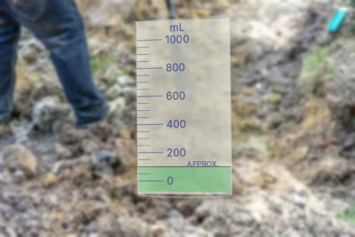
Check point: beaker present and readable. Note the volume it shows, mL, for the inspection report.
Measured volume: 100 mL
